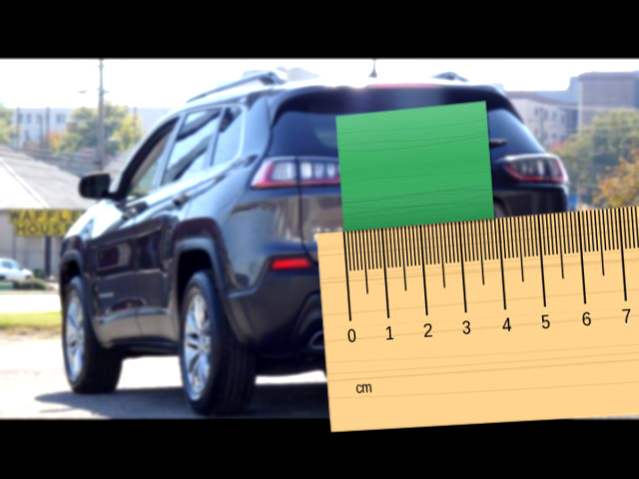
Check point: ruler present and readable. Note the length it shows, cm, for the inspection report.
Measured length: 3.9 cm
